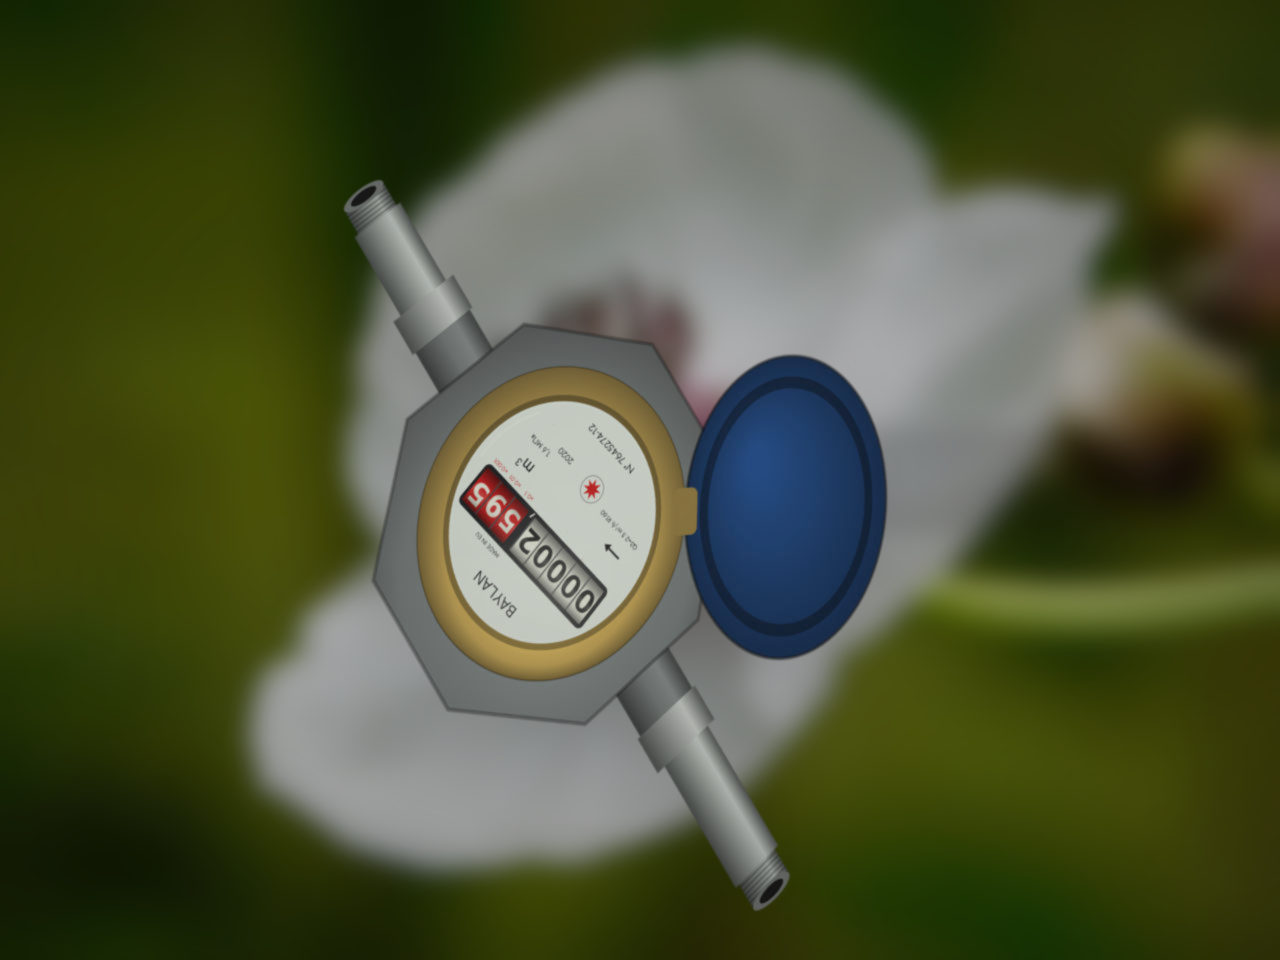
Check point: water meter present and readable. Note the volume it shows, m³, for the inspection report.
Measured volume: 2.595 m³
